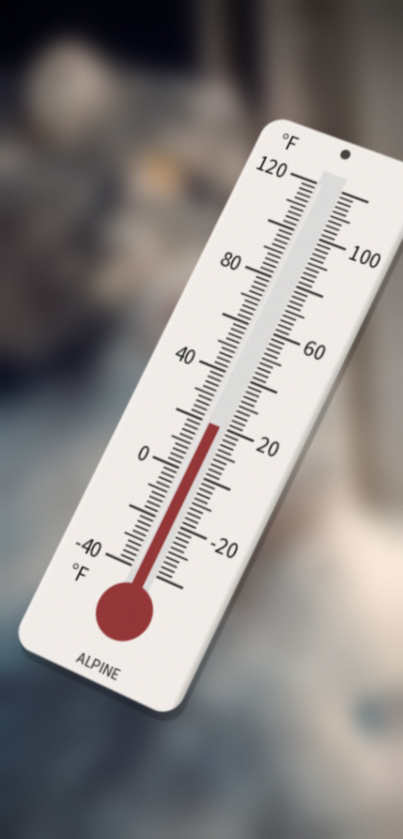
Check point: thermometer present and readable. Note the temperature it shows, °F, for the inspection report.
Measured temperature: 20 °F
